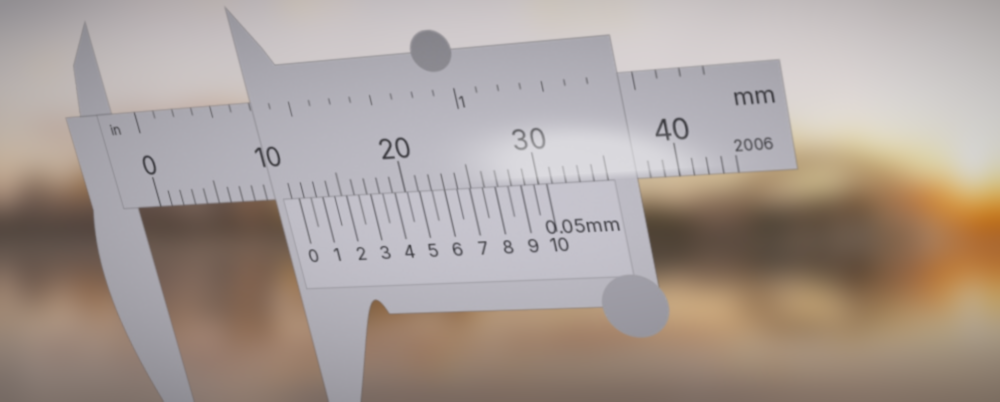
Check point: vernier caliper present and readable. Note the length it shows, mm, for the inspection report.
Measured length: 11.6 mm
